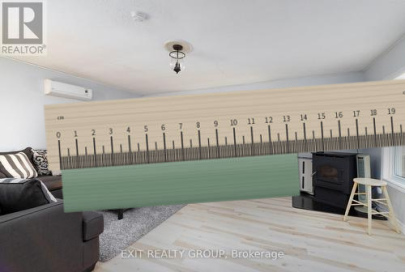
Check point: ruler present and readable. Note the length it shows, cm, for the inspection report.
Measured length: 13.5 cm
